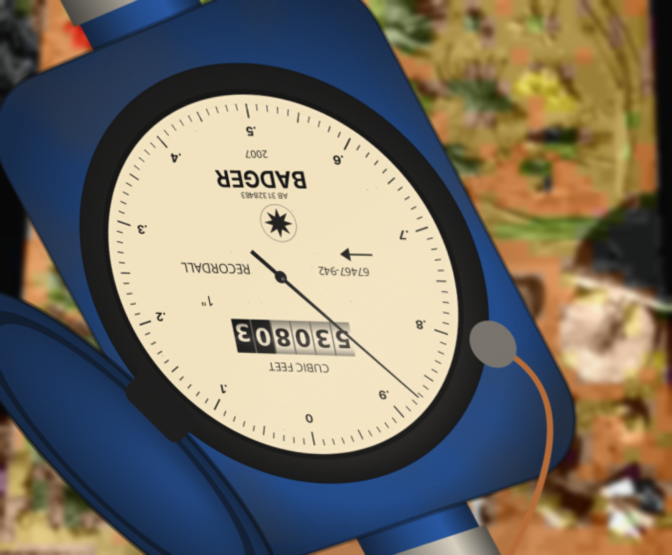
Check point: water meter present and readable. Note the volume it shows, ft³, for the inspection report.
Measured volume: 530802.87 ft³
